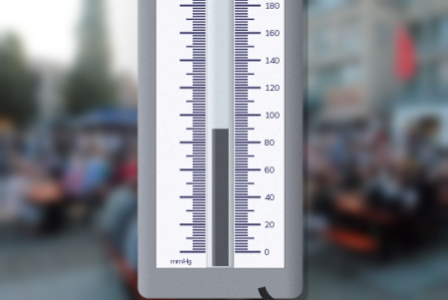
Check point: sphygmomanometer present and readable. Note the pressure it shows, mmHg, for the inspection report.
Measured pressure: 90 mmHg
